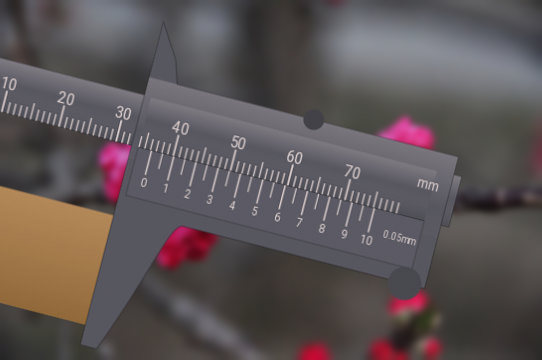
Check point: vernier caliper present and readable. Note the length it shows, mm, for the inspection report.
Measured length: 36.2 mm
